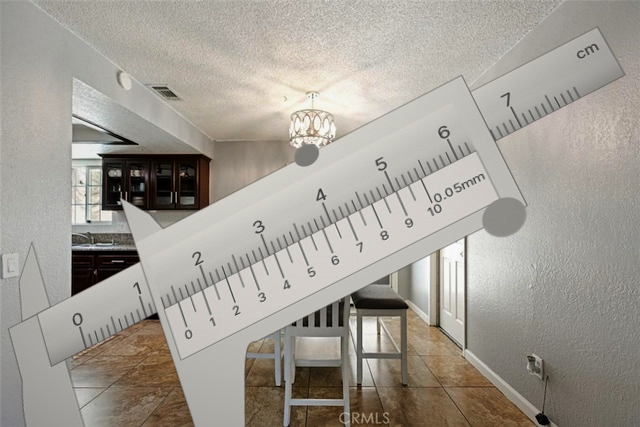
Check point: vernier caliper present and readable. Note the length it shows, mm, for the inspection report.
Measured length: 15.2 mm
